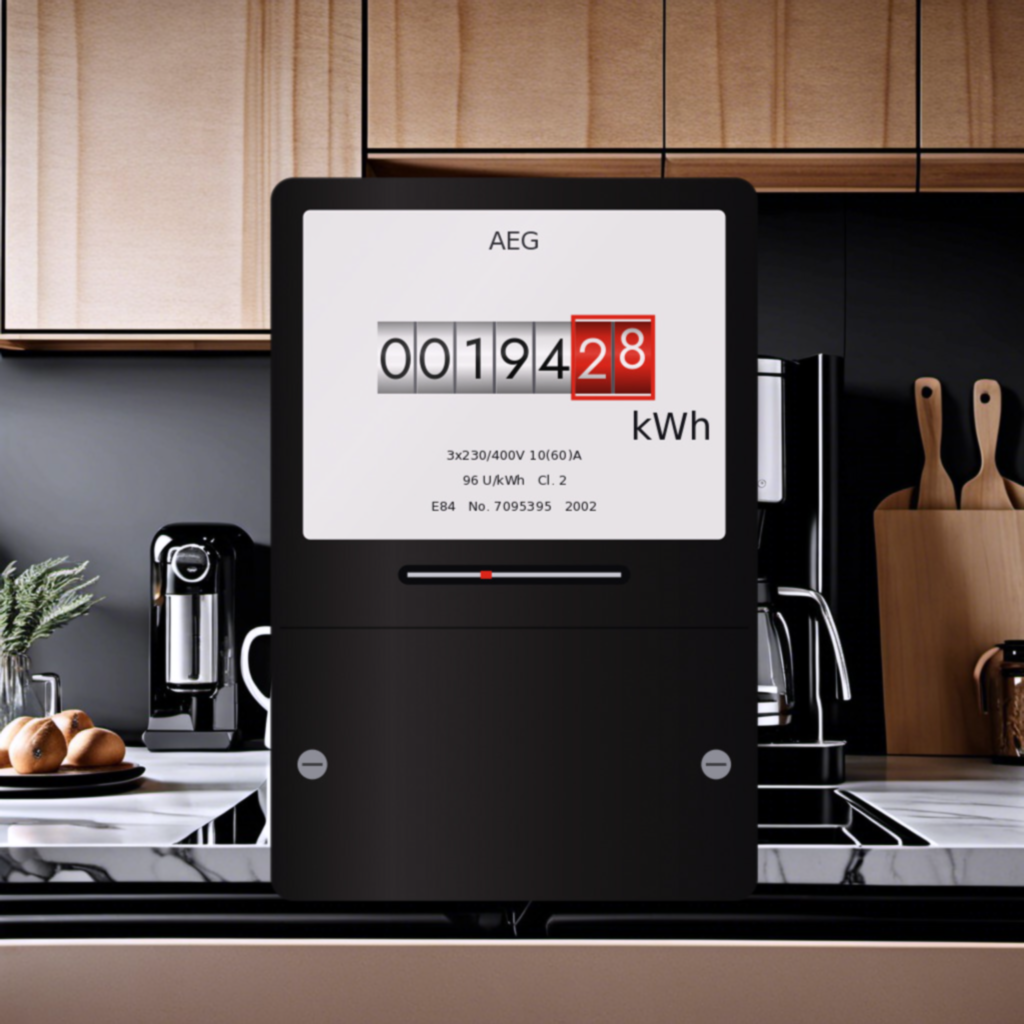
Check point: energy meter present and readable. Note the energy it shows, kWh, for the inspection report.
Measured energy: 194.28 kWh
